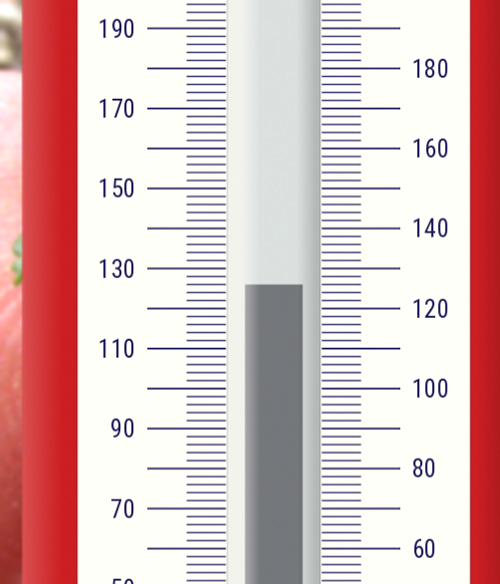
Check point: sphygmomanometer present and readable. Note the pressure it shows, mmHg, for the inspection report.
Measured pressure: 126 mmHg
